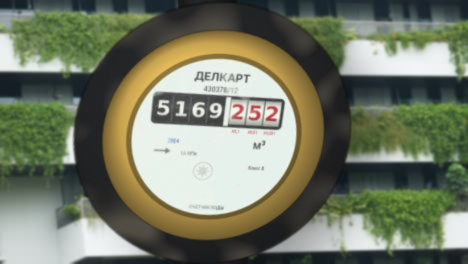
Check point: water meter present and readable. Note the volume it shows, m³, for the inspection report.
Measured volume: 5169.252 m³
